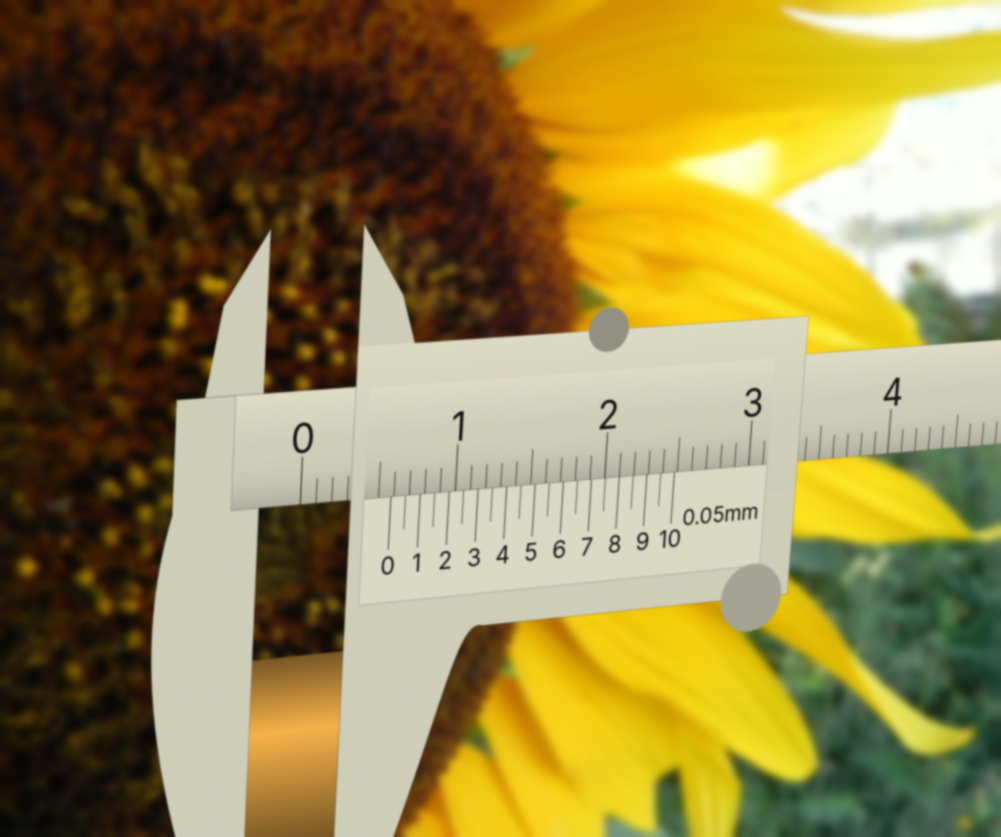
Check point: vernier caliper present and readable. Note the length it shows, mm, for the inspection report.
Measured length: 5.8 mm
